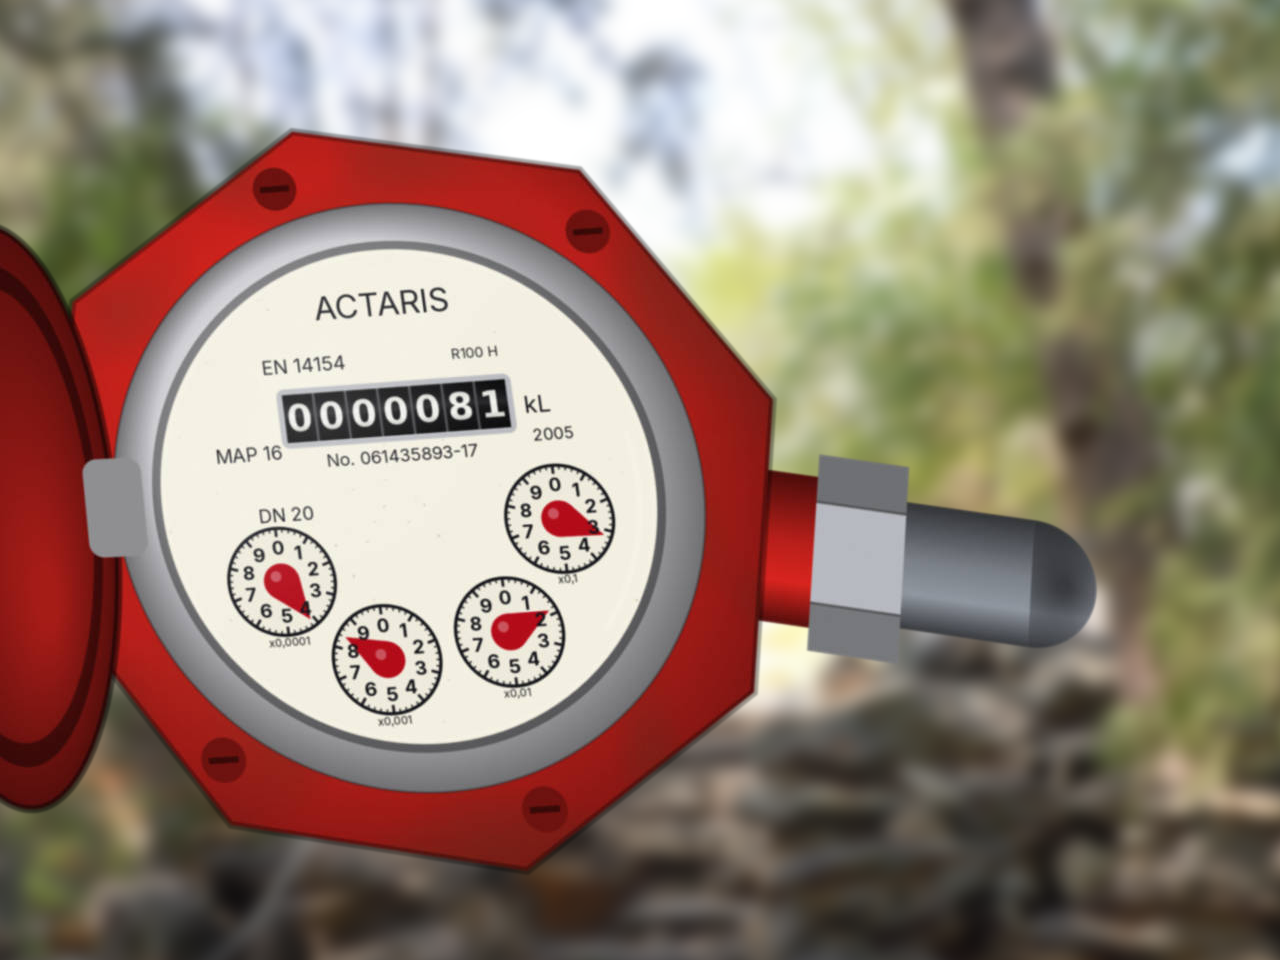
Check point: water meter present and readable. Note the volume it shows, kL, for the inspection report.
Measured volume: 81.3184 kL
